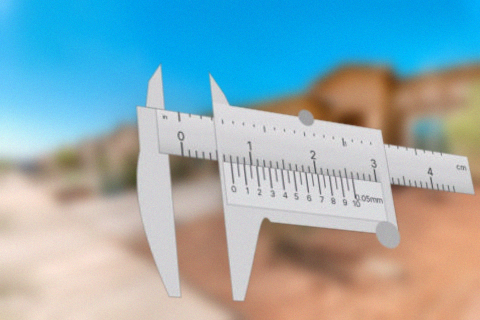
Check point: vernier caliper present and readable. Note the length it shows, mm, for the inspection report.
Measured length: 7.0 mm
